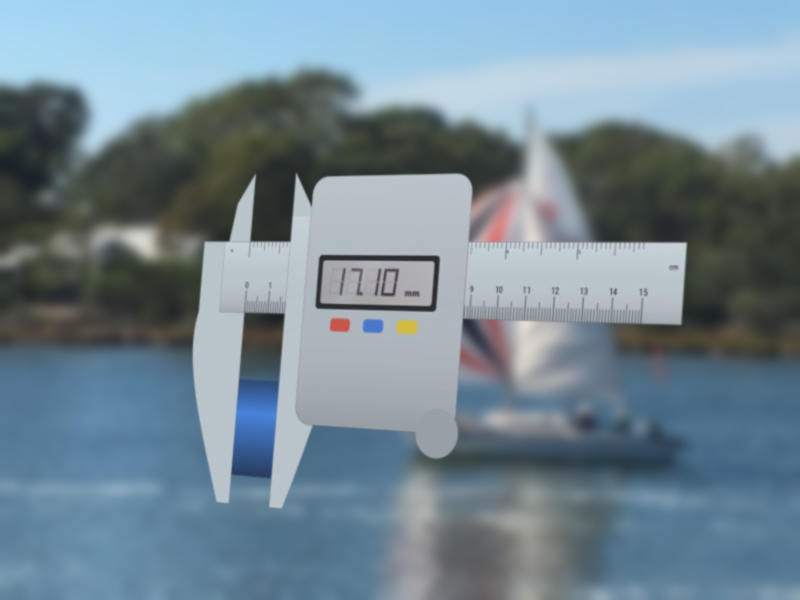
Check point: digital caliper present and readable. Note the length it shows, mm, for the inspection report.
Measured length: 17.10 mm
